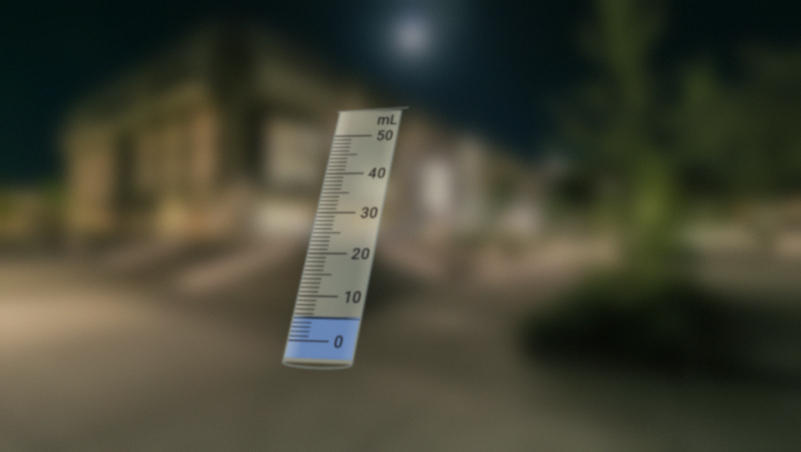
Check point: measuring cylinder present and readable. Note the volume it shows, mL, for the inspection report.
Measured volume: 5 mL
